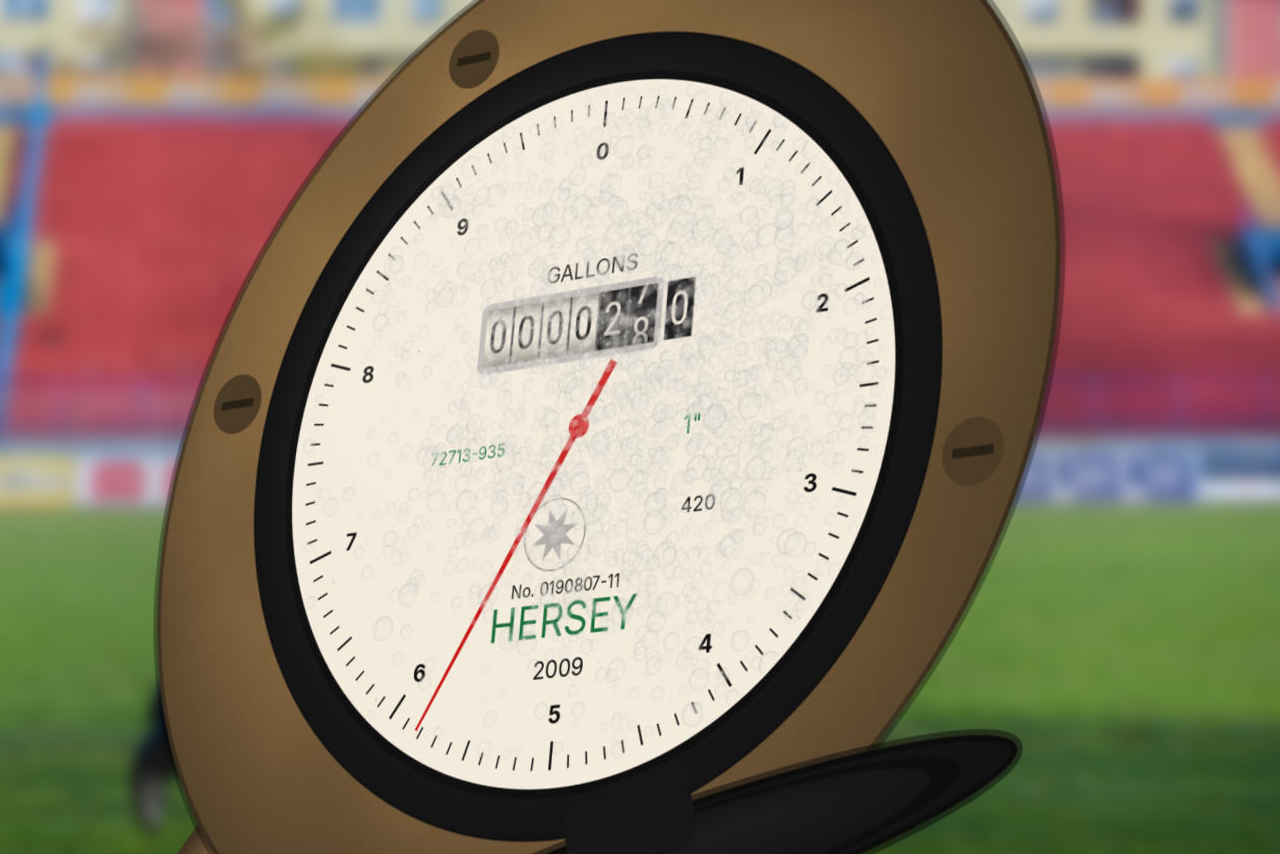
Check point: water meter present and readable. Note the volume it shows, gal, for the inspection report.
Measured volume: 275.8 gal
